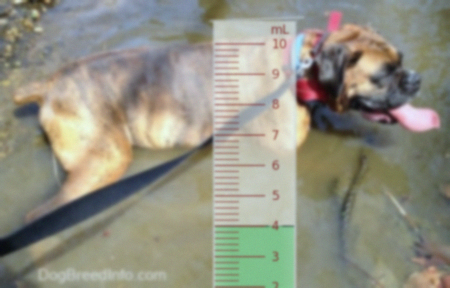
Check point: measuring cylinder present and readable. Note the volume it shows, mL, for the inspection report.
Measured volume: 4 mL
